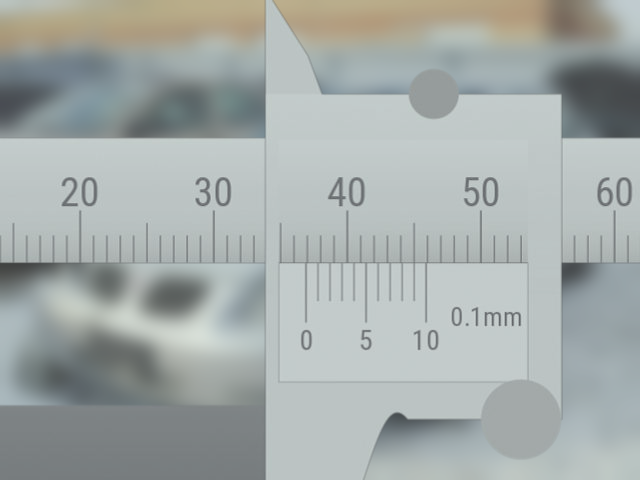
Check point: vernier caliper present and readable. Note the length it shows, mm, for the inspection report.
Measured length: 36.9 mm
